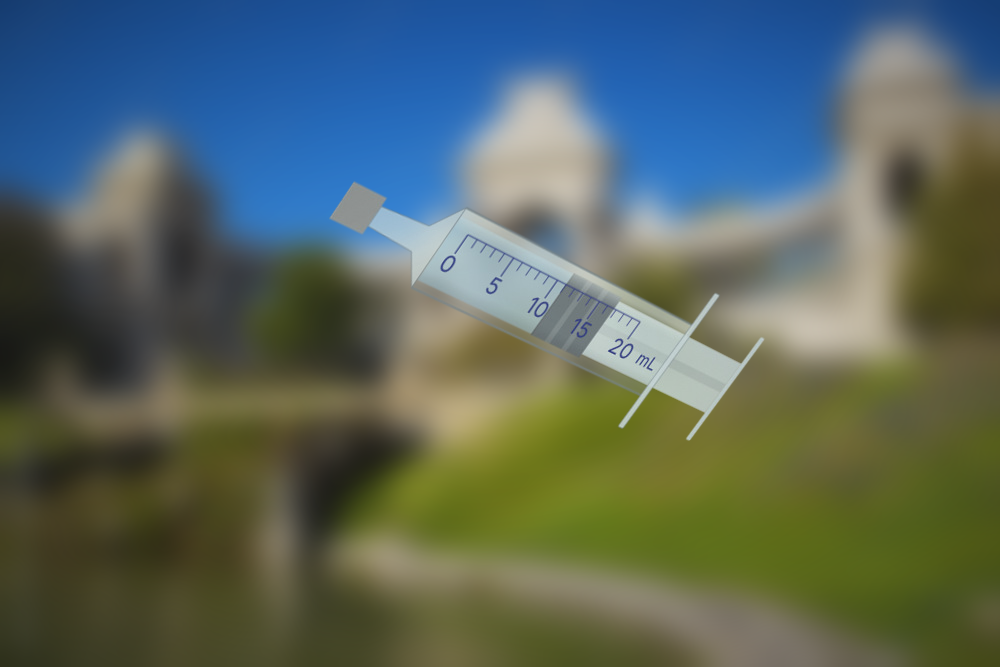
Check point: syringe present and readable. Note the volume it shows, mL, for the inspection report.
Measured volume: 11 mL
